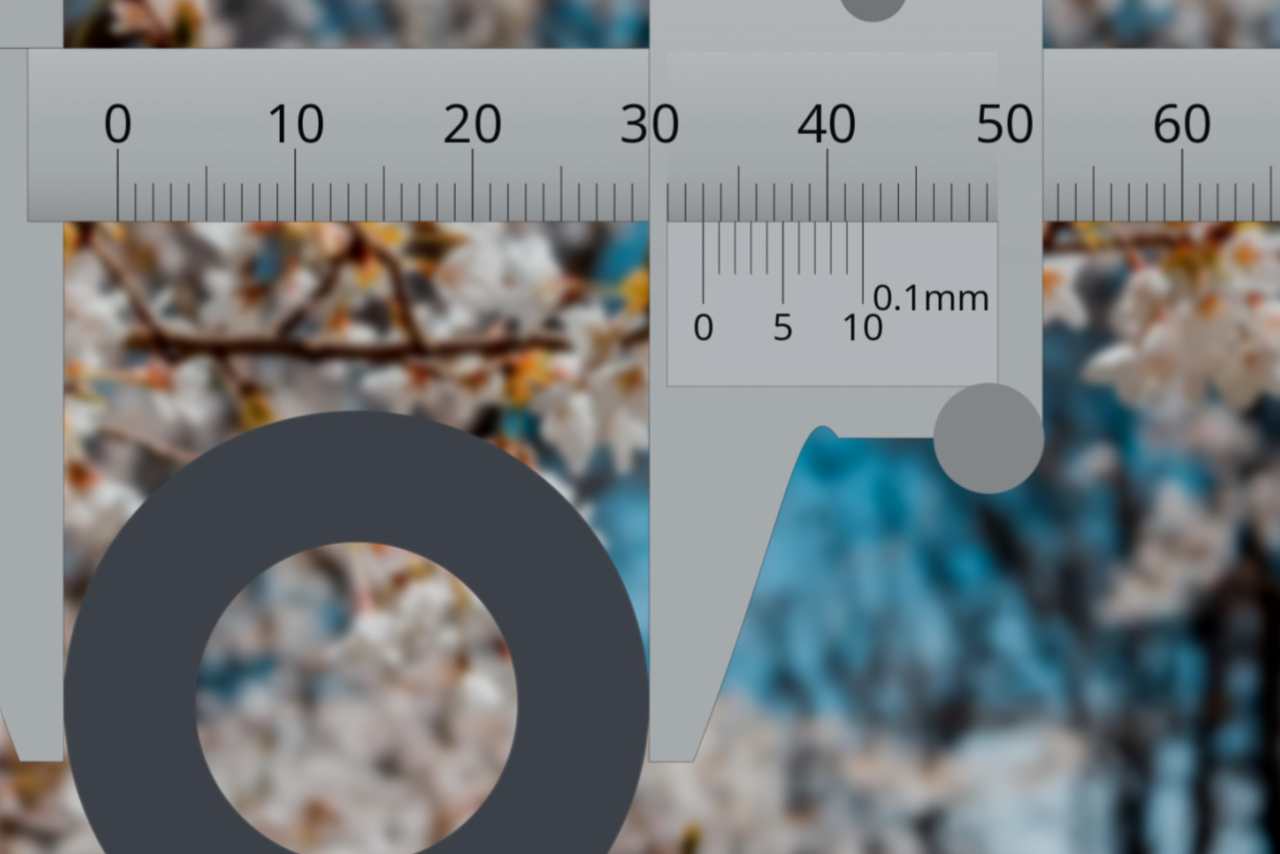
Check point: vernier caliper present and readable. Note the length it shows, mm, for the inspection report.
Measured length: 33.0 mm
